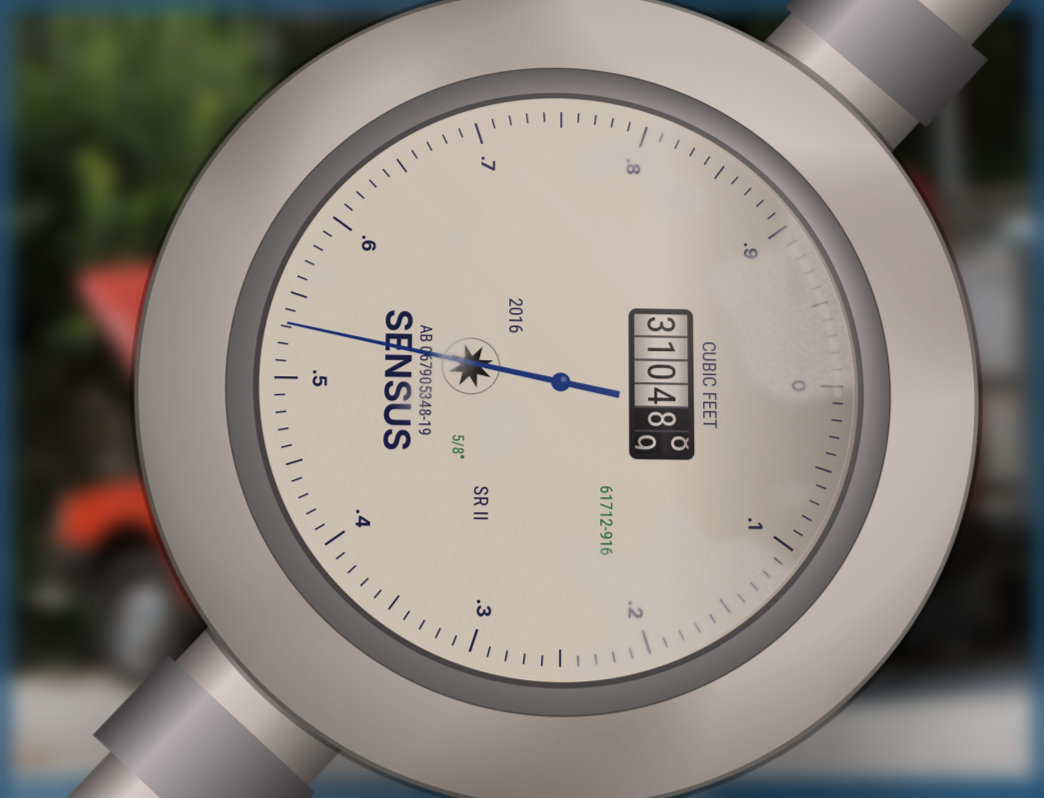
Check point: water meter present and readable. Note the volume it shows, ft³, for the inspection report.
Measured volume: 310488.53 ft³
